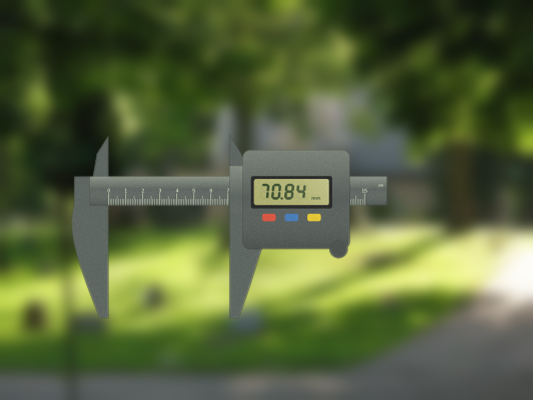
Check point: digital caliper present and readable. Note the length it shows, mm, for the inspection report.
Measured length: 70.84 mm
